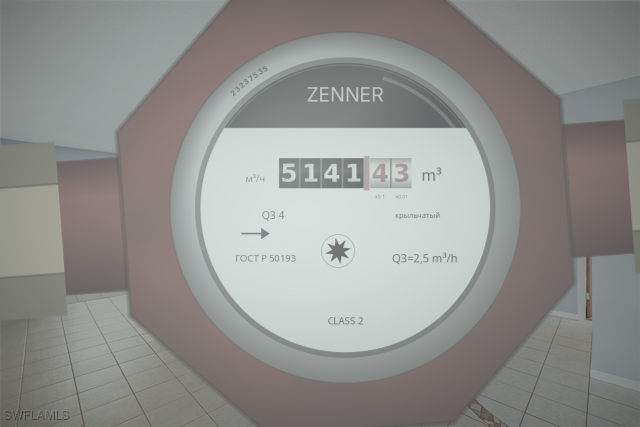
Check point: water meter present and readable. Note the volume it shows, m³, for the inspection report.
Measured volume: 5141.43 m³
